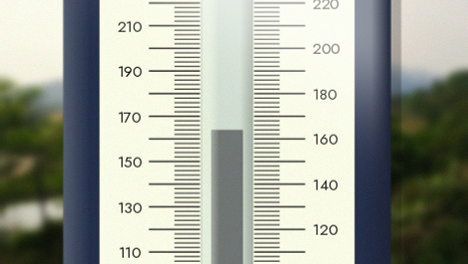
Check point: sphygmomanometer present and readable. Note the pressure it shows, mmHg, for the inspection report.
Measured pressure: 164 mmHg
